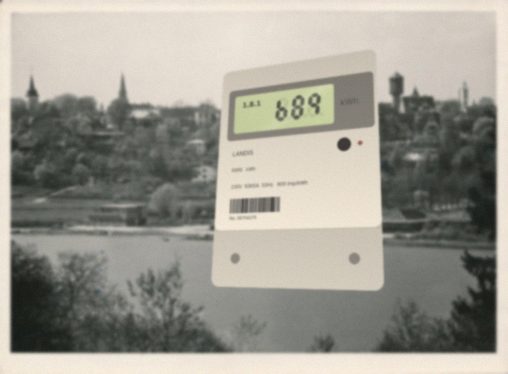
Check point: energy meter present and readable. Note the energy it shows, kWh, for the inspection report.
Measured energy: 689 kWh
